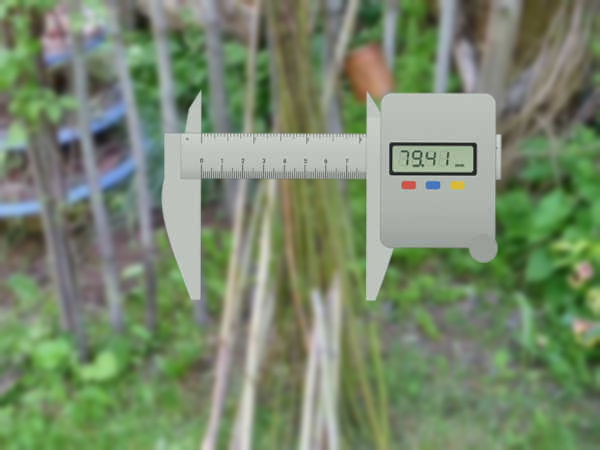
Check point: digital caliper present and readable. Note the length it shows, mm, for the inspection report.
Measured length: 79.41 mm
